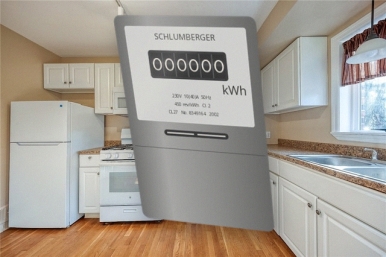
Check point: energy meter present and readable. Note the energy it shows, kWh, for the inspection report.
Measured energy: 0 kWh
